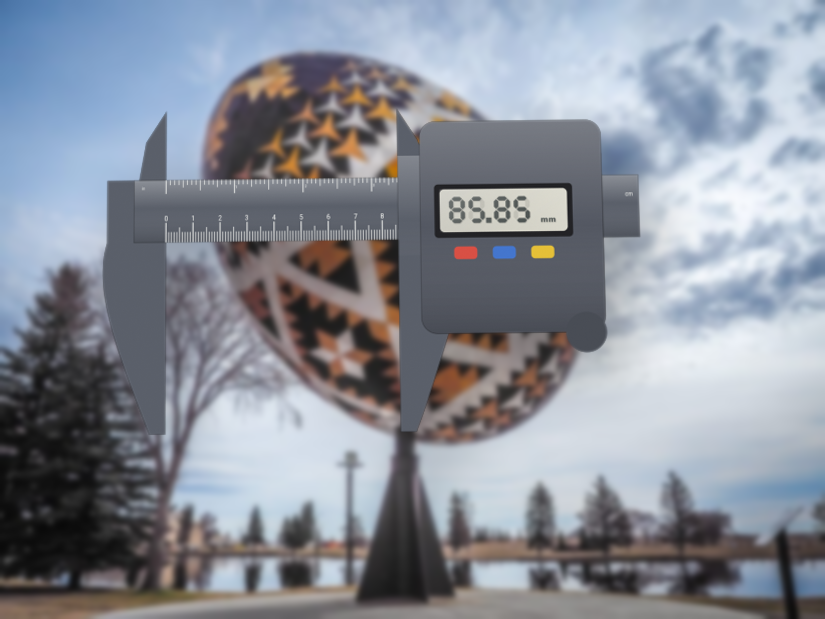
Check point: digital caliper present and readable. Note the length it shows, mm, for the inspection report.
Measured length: 85.85 mm
